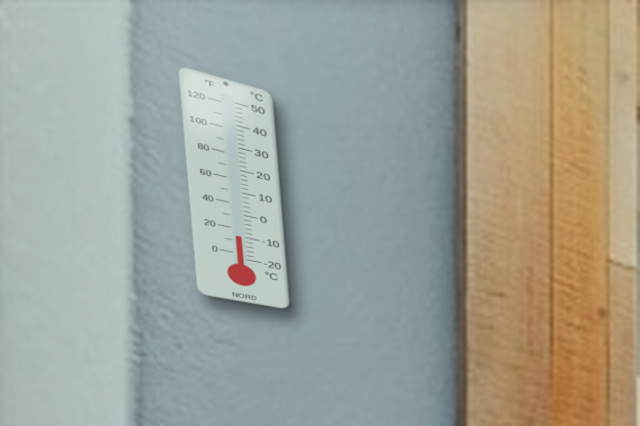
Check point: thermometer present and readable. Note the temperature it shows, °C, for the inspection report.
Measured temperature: -10 °C
